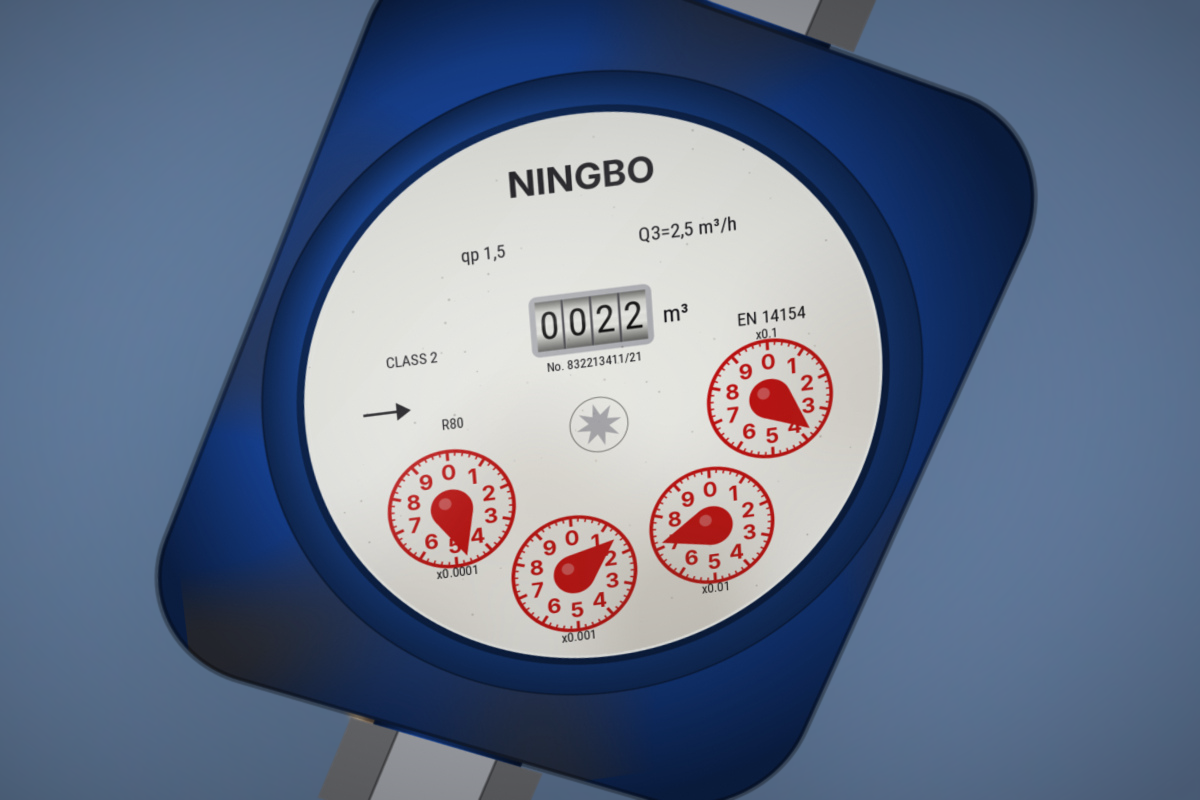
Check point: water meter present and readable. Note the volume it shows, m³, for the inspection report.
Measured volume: 22.3714 m³
